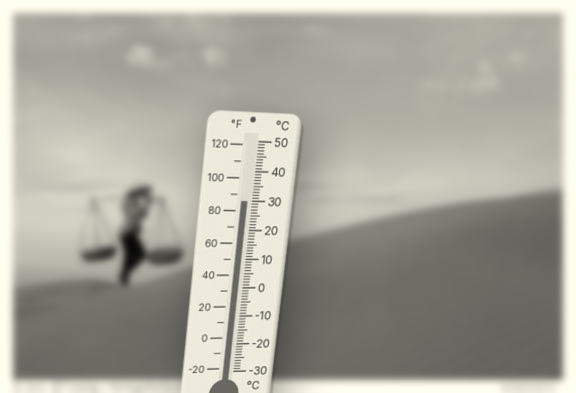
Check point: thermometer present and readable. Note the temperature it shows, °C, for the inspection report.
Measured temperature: 30 °C
